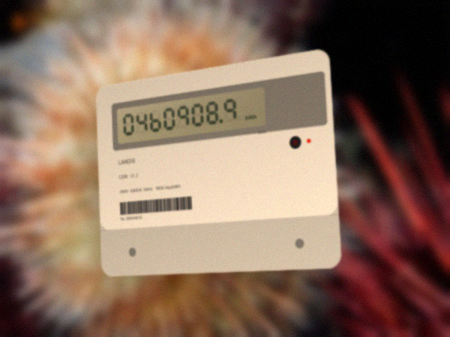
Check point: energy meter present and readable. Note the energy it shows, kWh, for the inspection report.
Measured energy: 460908.9 kWh
